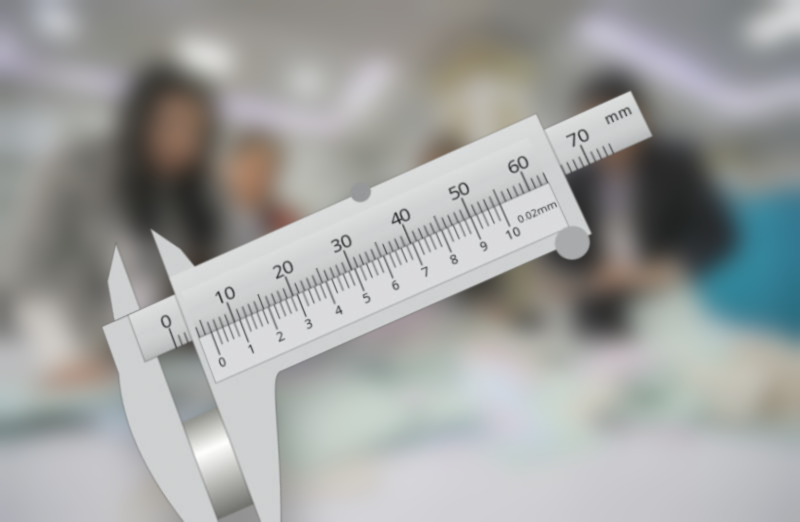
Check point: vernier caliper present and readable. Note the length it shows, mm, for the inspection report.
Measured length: 6.0 mm
